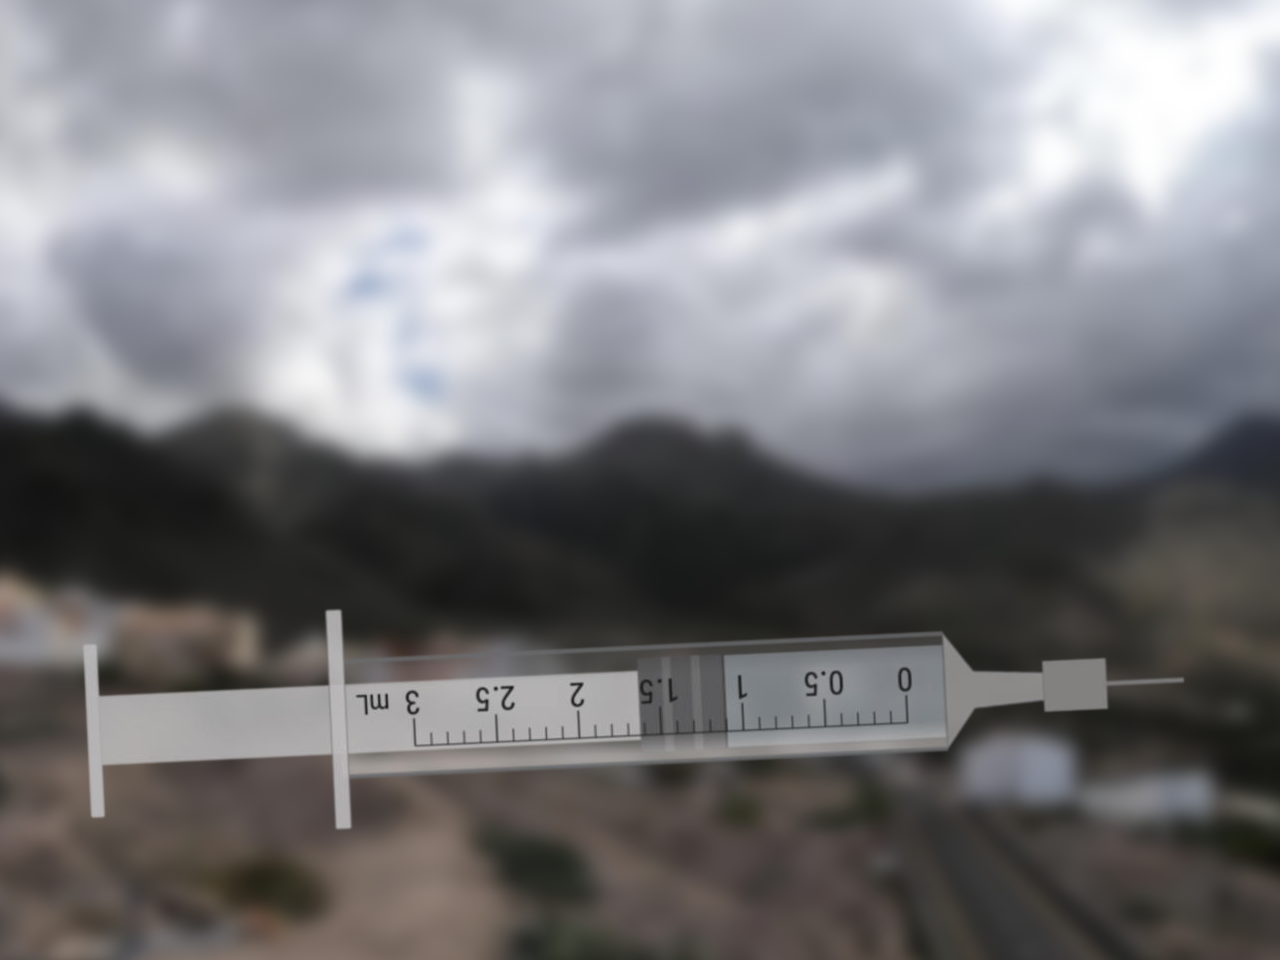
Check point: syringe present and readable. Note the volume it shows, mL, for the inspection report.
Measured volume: 1.1 mL
